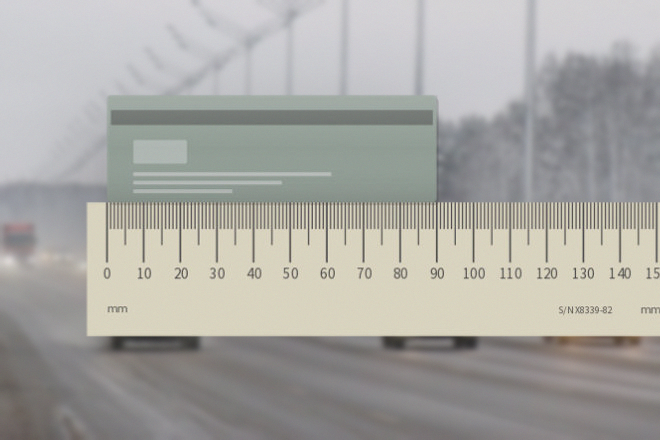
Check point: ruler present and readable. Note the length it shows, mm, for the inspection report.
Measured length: 90 mm
